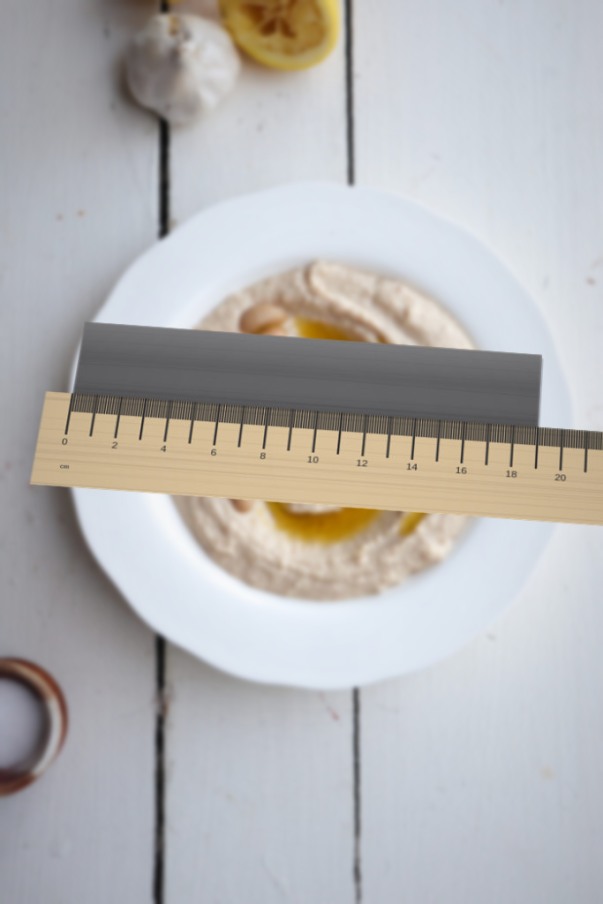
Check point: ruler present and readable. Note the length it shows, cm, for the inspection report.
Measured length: 19 cm
